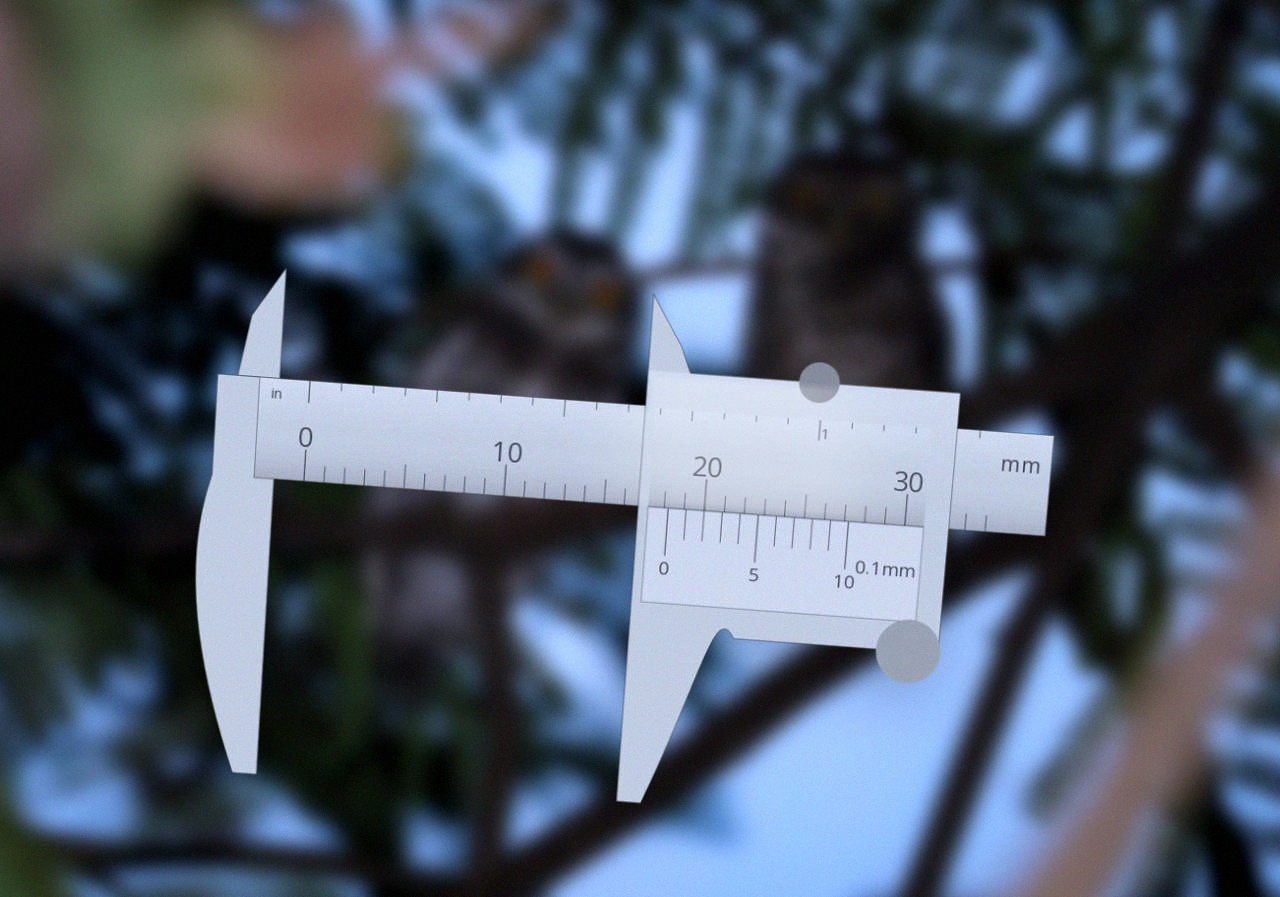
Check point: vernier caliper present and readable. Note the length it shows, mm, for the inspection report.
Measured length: 18.2 mm
